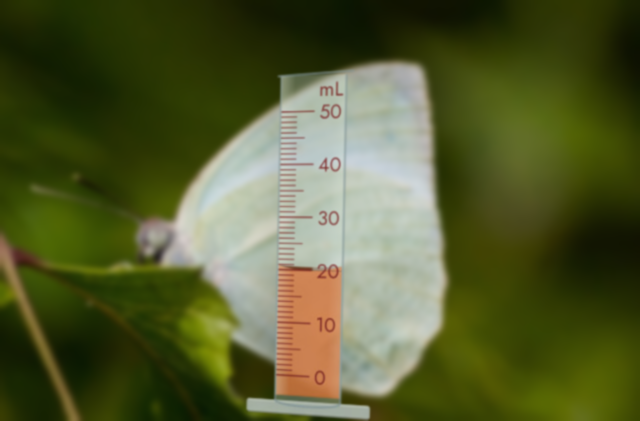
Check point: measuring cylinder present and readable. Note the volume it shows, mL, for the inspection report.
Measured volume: 20 mL
